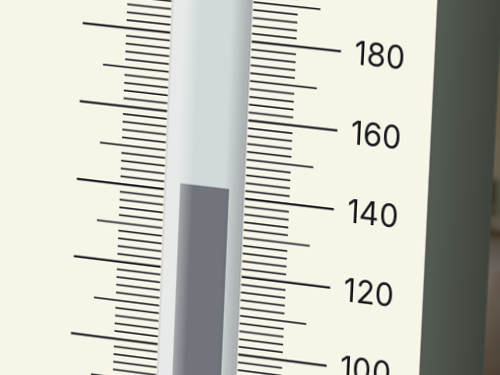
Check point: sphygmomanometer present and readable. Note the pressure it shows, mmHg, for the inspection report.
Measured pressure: 142 mmHg
